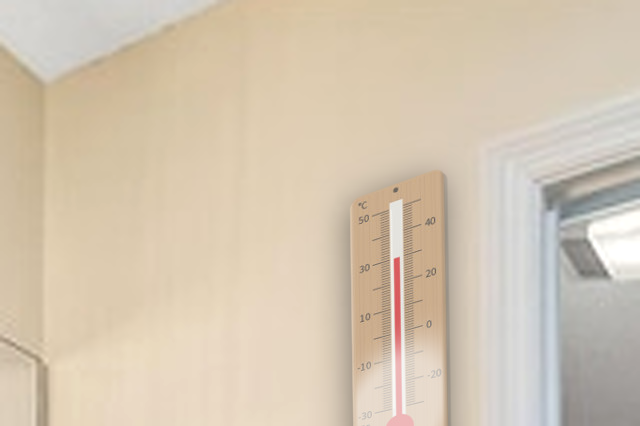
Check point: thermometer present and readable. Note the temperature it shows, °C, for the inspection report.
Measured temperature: 30 °C
